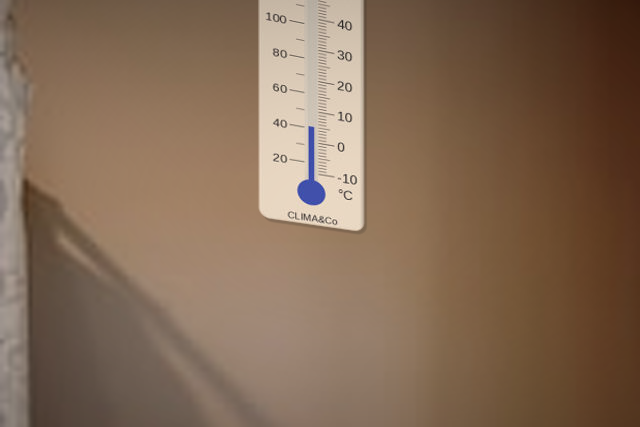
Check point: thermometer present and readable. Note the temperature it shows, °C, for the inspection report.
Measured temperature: 5 °C
